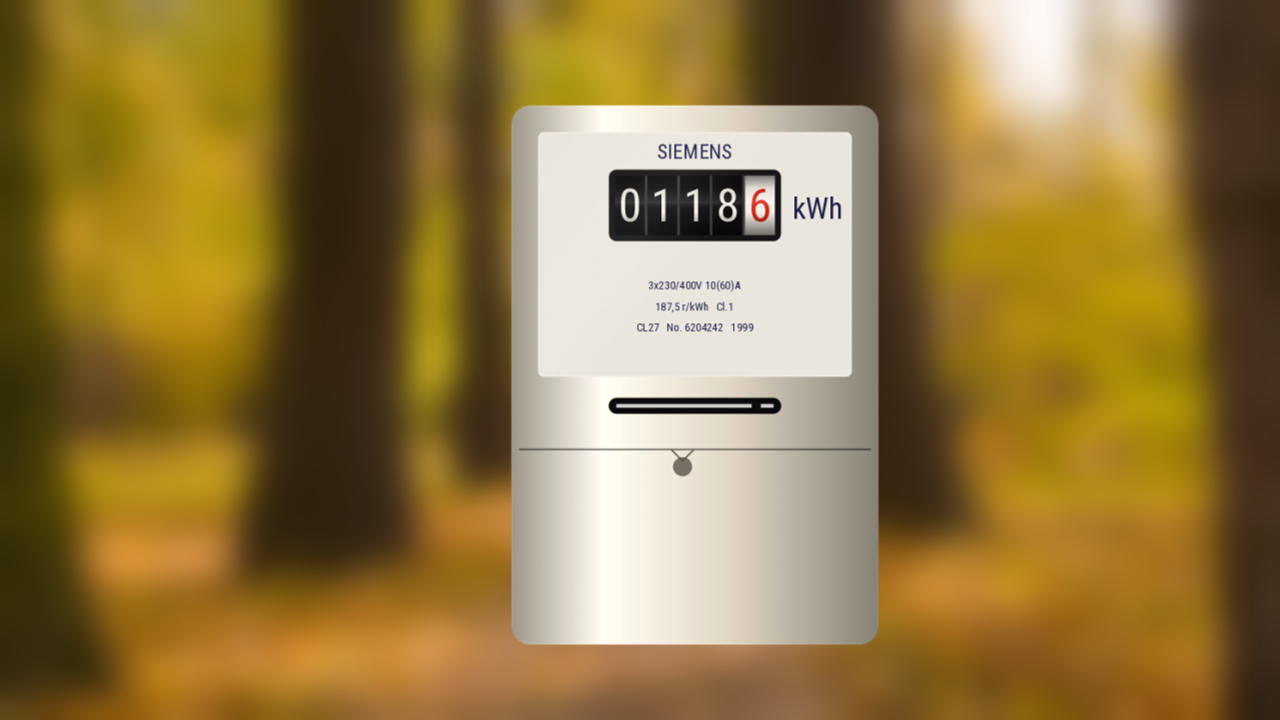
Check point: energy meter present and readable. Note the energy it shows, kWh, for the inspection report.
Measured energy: 118.6 kWh
